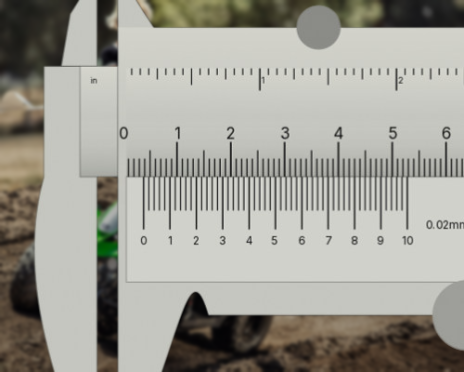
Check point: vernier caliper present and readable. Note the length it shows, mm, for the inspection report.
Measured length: 3.8 mm
